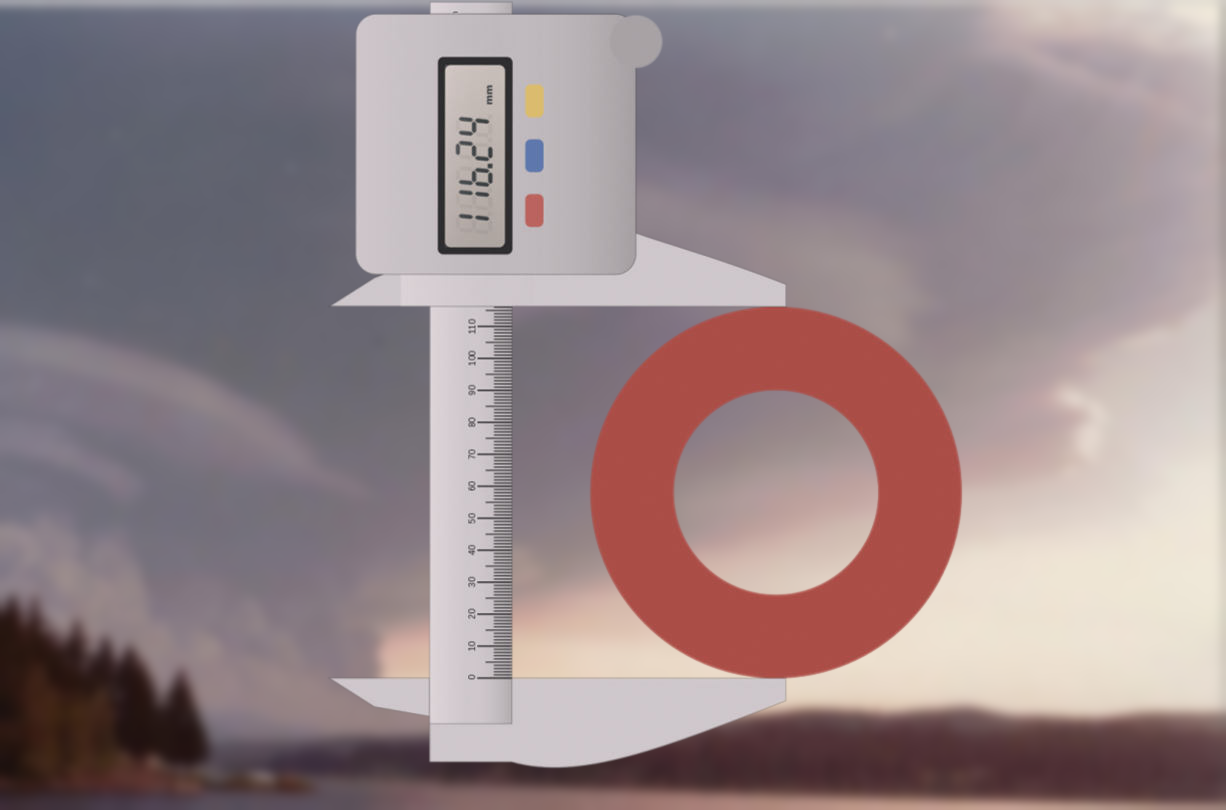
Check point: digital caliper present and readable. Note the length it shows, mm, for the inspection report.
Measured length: 116.24 mm
